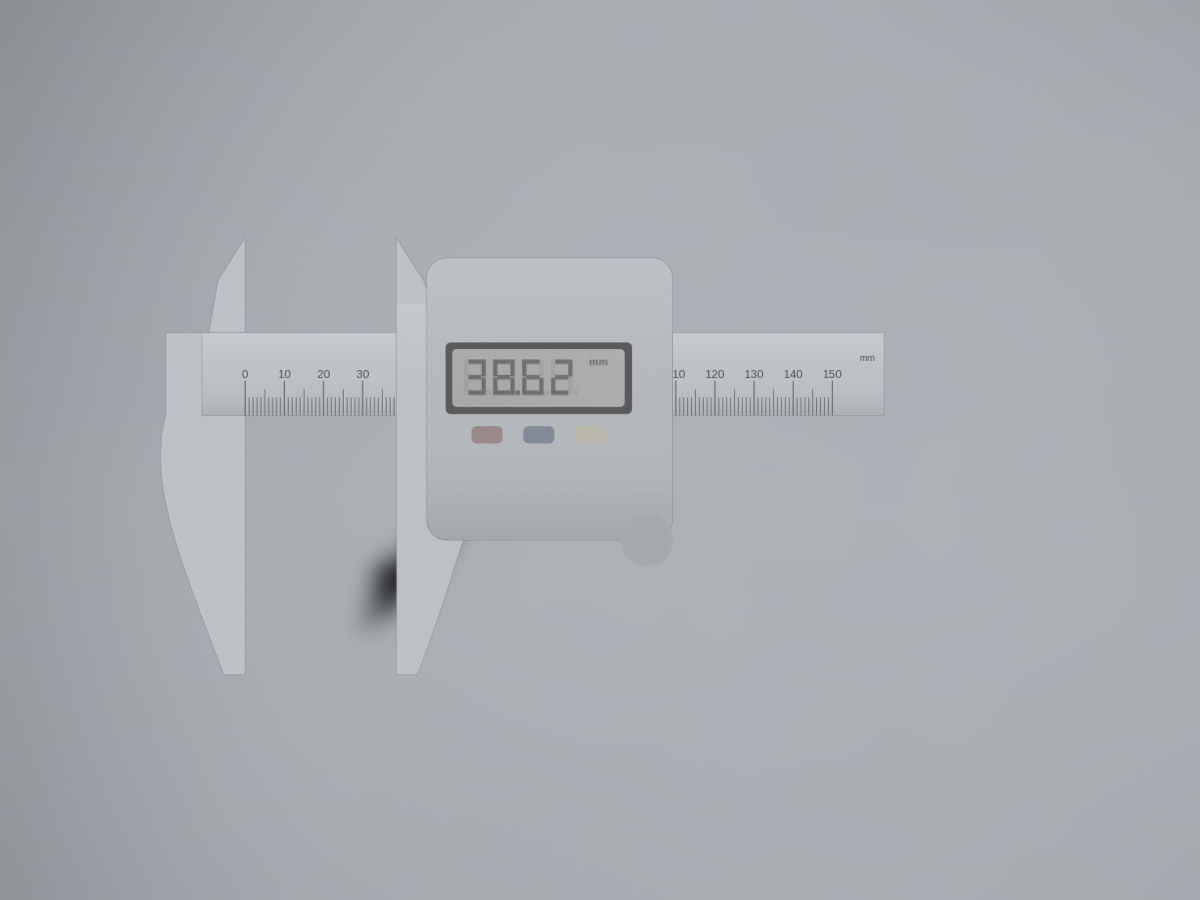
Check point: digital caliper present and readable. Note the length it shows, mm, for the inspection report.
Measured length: 38.62 mm
